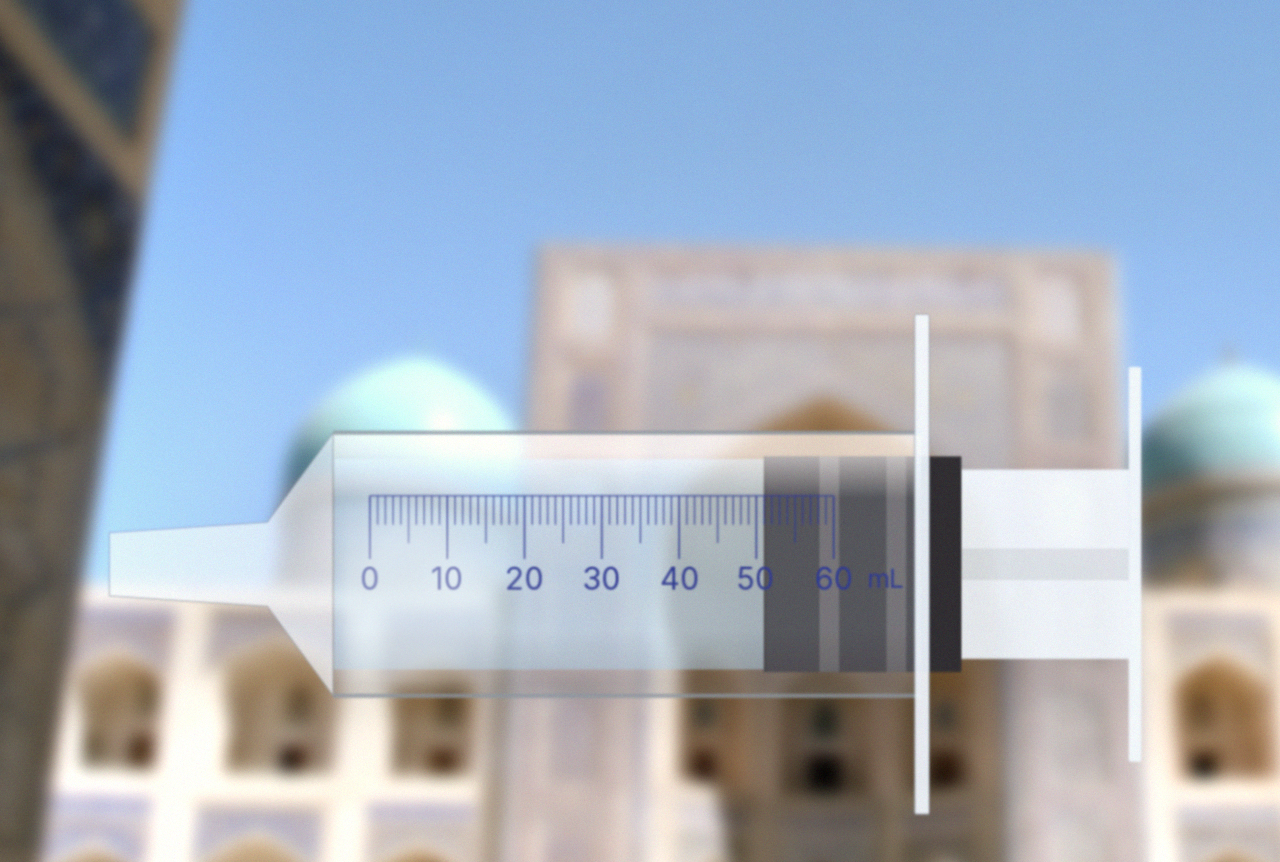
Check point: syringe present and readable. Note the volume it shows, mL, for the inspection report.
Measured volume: 51 mL
